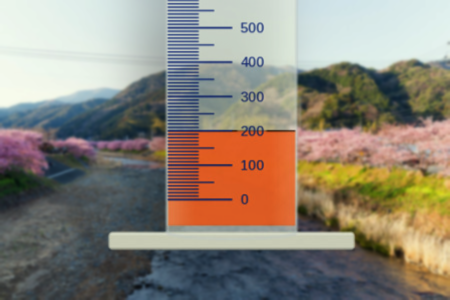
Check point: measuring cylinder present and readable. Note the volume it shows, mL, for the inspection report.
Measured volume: 200 mL
